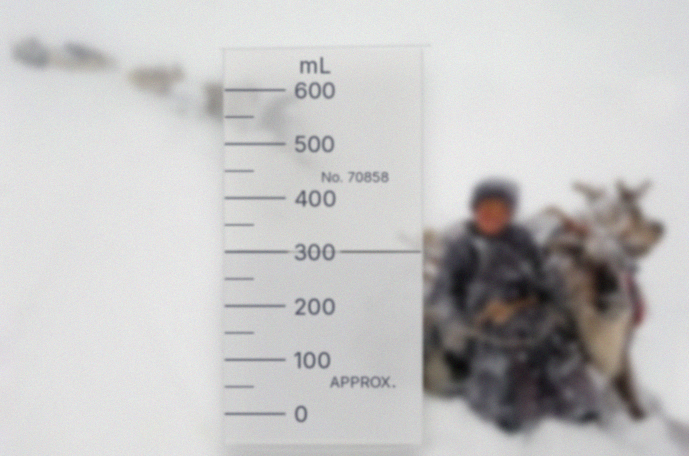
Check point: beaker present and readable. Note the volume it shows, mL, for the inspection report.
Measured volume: 300 mL
